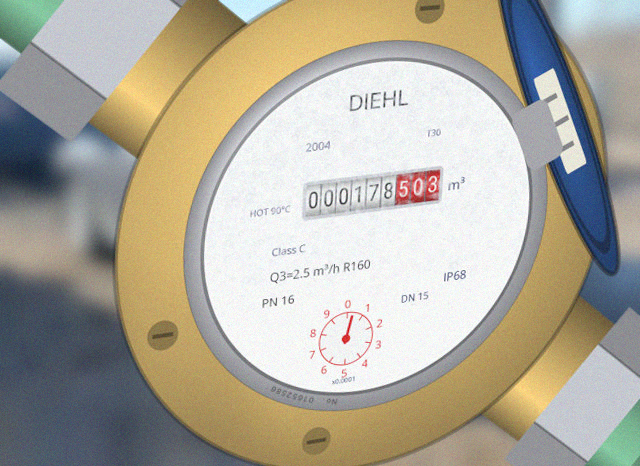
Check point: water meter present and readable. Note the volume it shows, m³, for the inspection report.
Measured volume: 178.5030 m³
